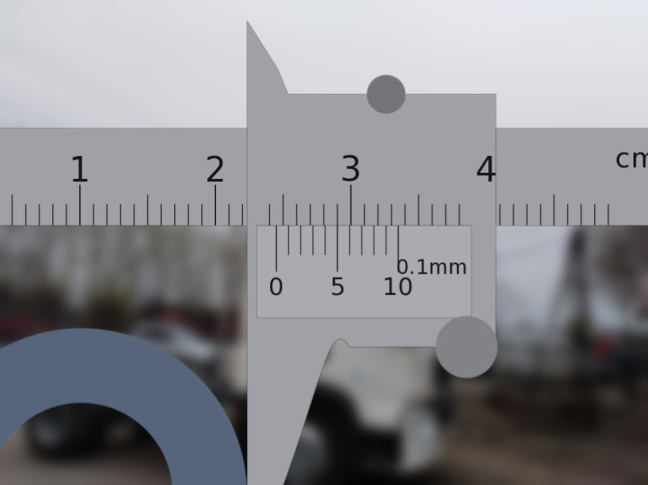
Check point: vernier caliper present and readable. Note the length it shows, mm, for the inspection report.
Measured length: 24.5 mm
